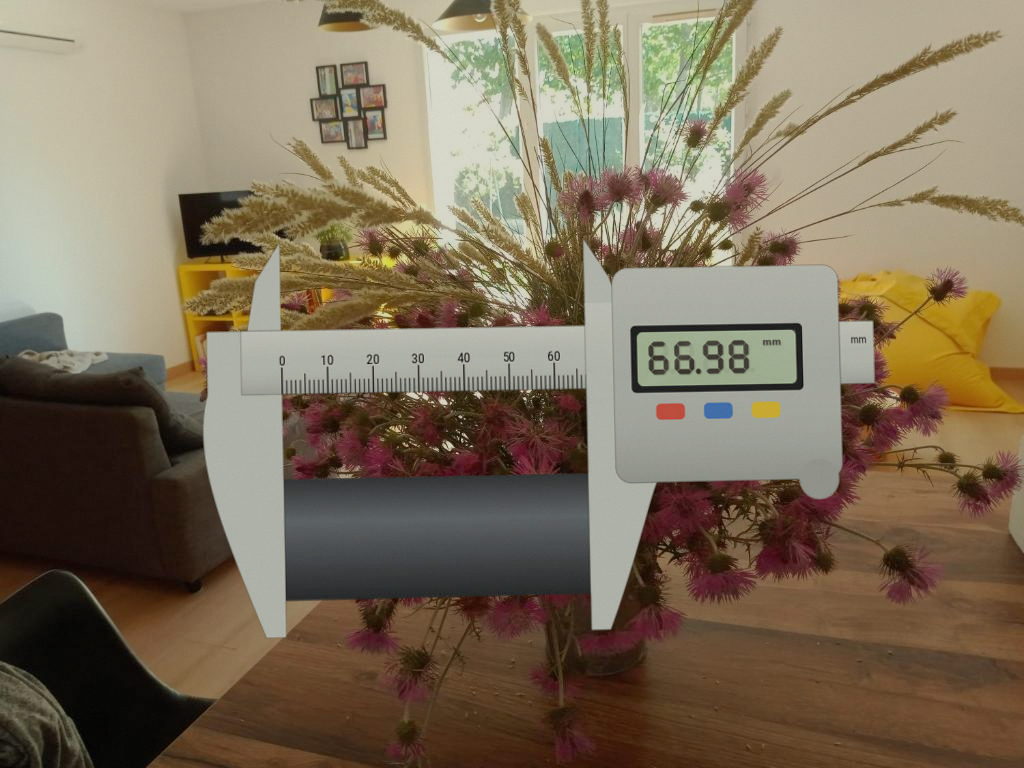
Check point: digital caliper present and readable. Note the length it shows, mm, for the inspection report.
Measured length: 66.98 mm
